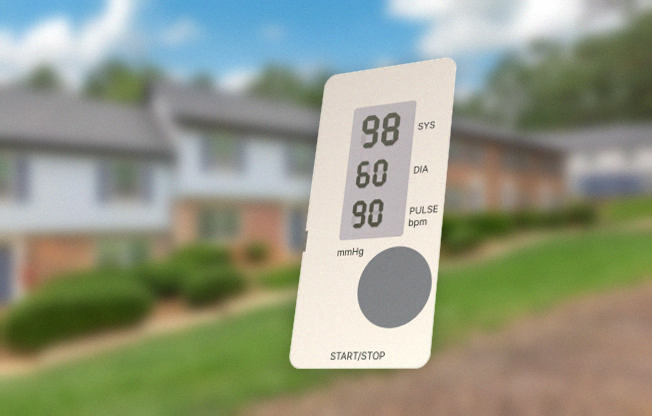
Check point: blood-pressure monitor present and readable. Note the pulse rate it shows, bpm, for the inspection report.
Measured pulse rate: 90 bpm
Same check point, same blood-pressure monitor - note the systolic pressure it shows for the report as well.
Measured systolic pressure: 98 mmHg
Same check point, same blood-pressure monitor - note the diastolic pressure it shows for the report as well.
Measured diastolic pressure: 60 mmHg
